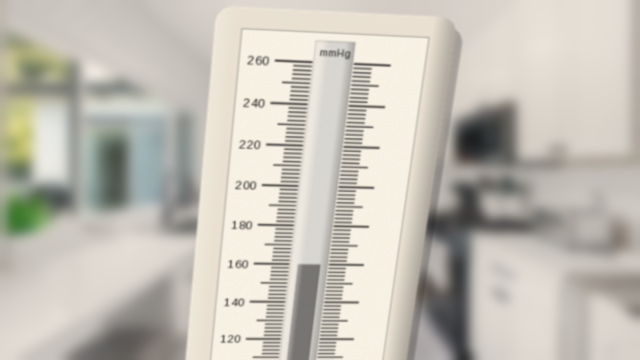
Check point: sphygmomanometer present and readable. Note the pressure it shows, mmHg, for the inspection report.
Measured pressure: 160 mmHg
